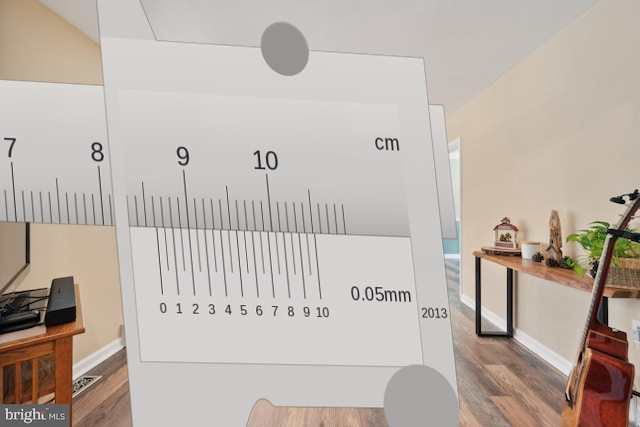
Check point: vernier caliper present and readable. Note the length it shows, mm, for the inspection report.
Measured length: 86.2 mm
